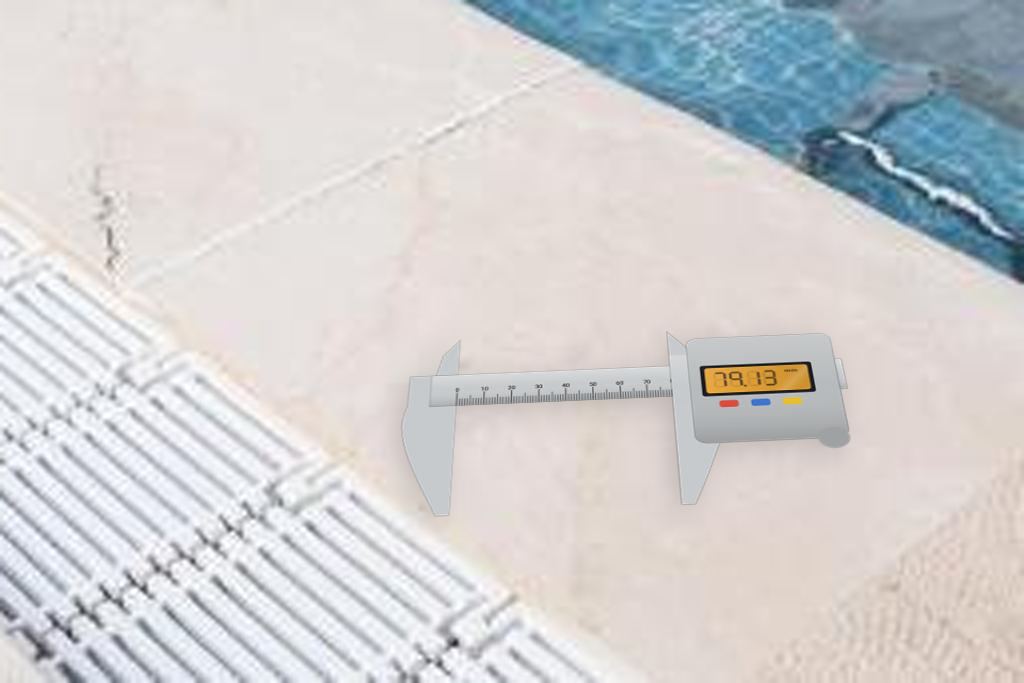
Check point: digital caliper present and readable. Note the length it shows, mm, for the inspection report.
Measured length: 79.13 mm
